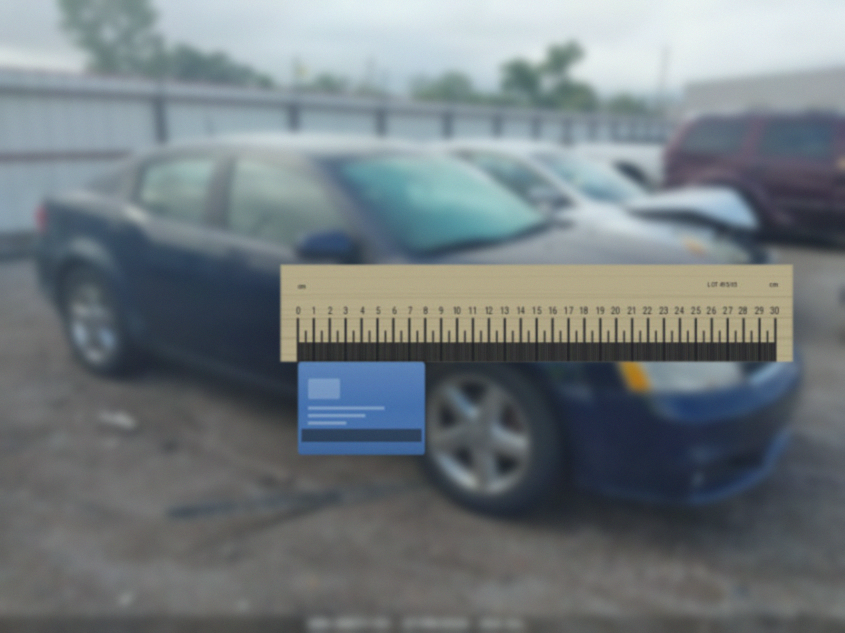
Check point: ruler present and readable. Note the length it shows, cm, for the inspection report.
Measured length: 8 cm
